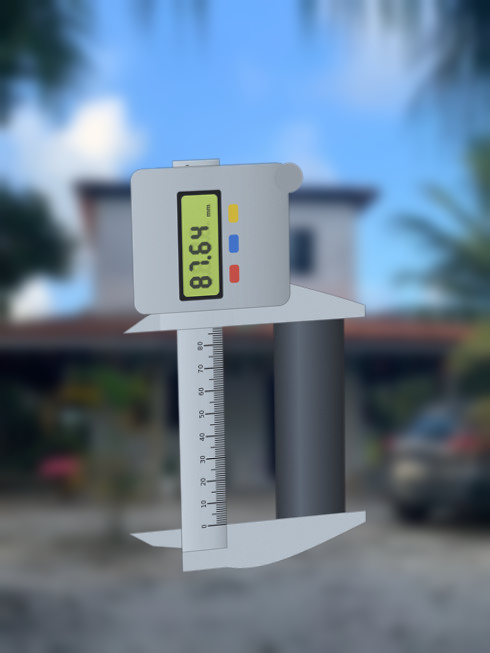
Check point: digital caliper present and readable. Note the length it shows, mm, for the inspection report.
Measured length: 87.64 mm
